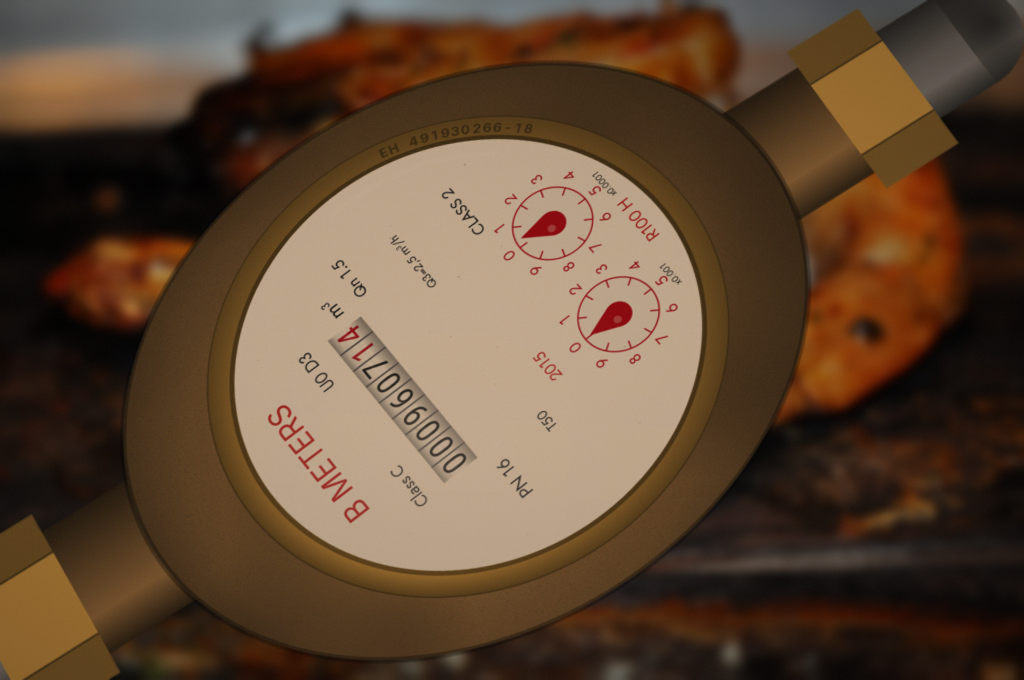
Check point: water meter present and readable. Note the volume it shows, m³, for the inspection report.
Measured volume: 9607.1400 m³
